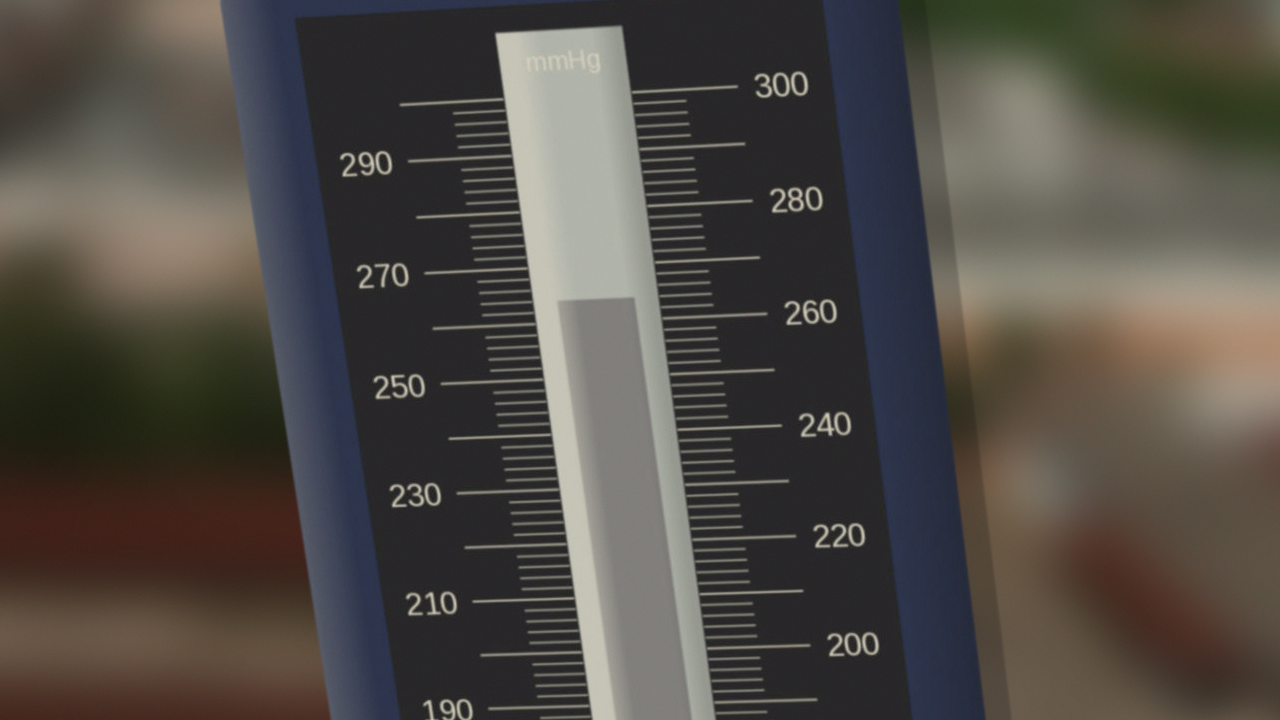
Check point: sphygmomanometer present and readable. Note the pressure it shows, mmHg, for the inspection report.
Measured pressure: 264 mmHg
